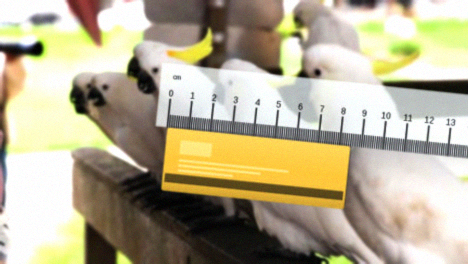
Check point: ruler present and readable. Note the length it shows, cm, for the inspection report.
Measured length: 8.5 cm
